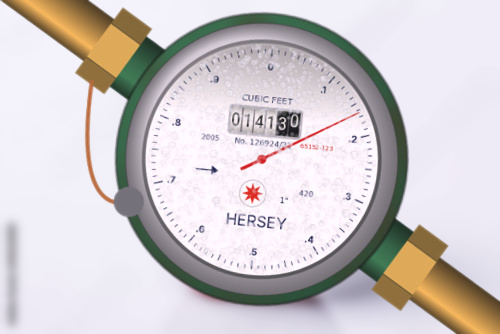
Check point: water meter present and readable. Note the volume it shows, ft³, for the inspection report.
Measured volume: 14130.16 ft³
